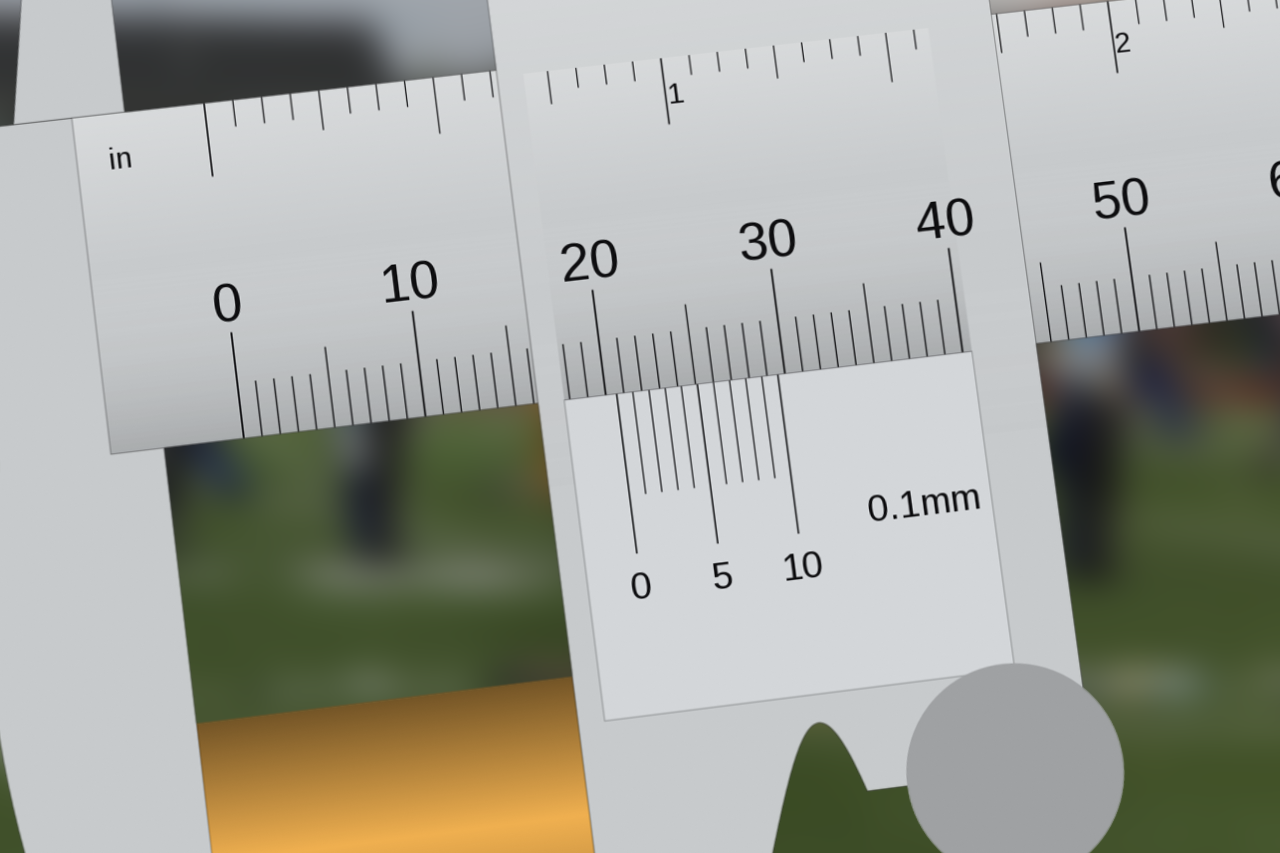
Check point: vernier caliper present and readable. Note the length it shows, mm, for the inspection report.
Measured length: 20.6 mm
